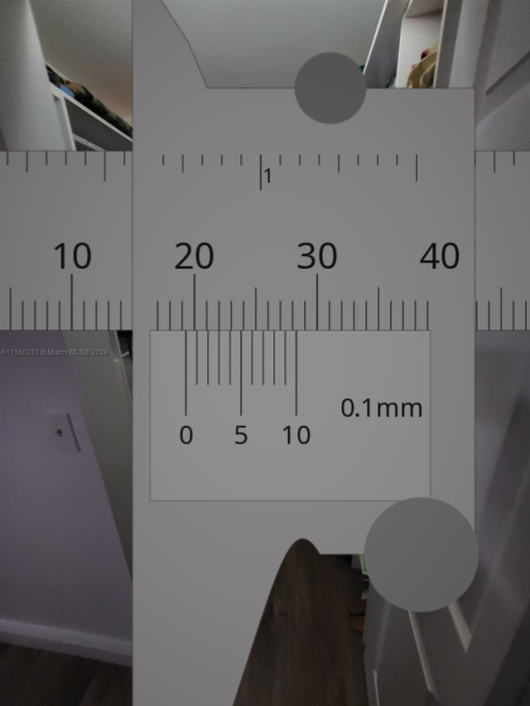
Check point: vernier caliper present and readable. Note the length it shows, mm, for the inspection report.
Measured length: 19.3 mm
